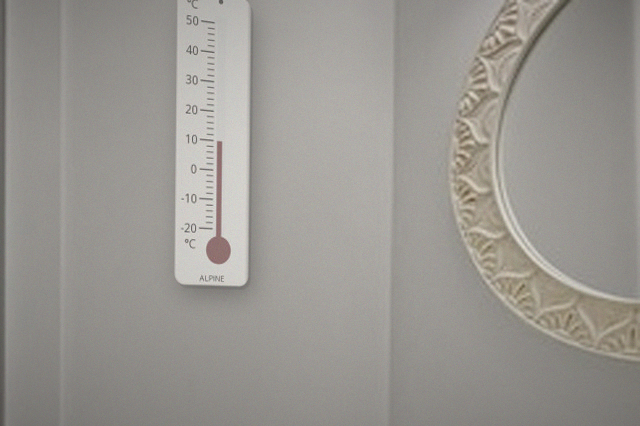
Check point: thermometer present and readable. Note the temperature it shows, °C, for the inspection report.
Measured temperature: 10 °C
